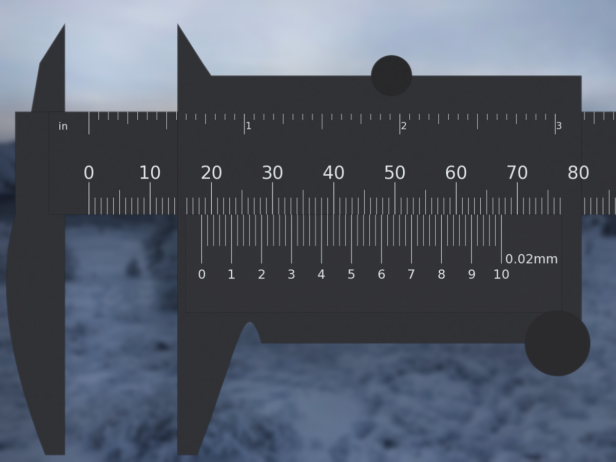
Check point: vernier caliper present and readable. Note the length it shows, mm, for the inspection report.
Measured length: 18.4 mm
